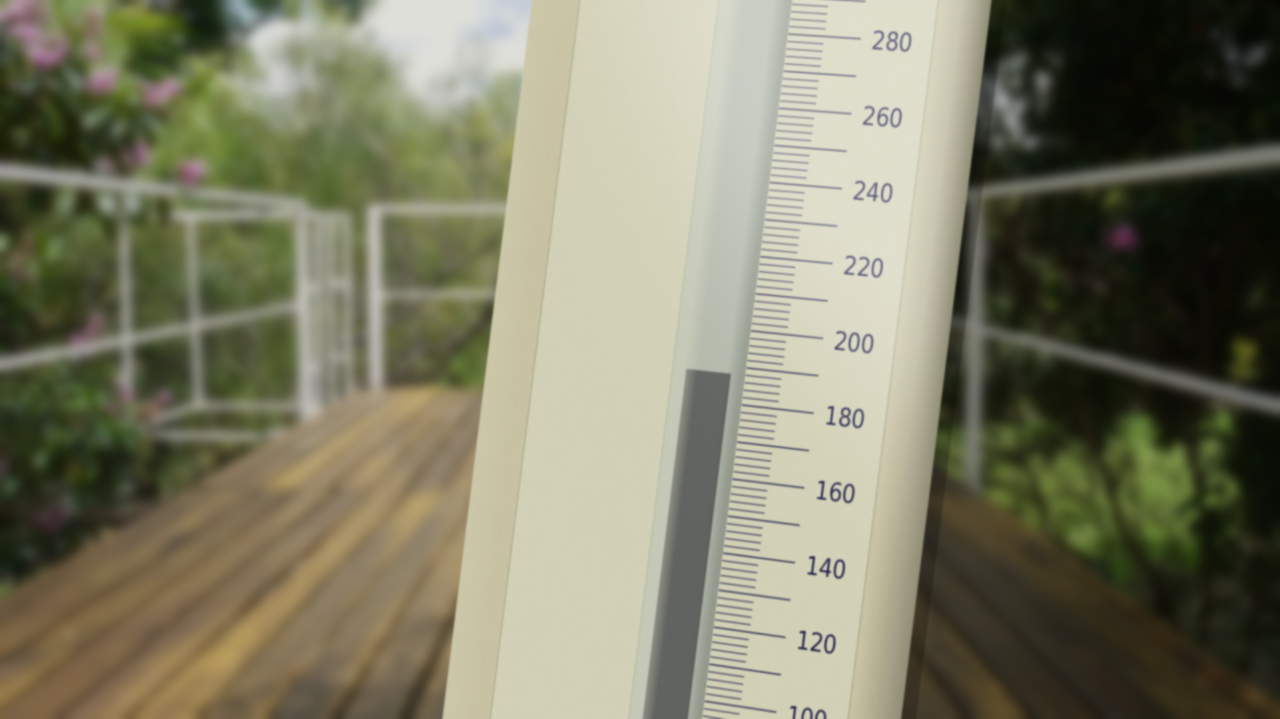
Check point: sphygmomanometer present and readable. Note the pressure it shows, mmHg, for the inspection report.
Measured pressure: 188 mmHg
